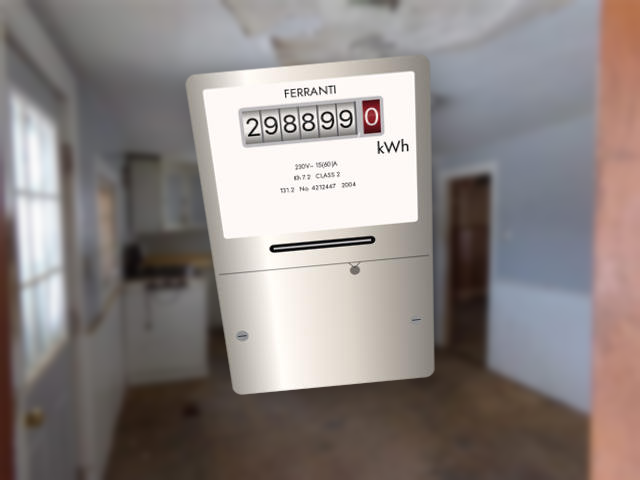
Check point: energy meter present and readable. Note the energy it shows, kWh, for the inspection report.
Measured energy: 298899.0 kWh
